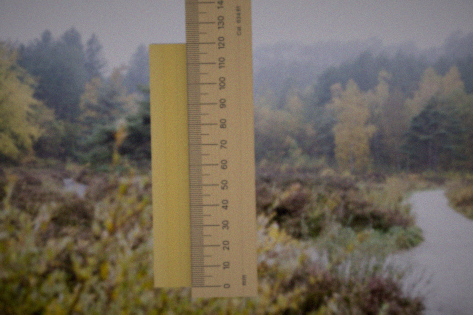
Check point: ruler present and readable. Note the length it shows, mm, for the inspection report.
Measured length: 120 mm
